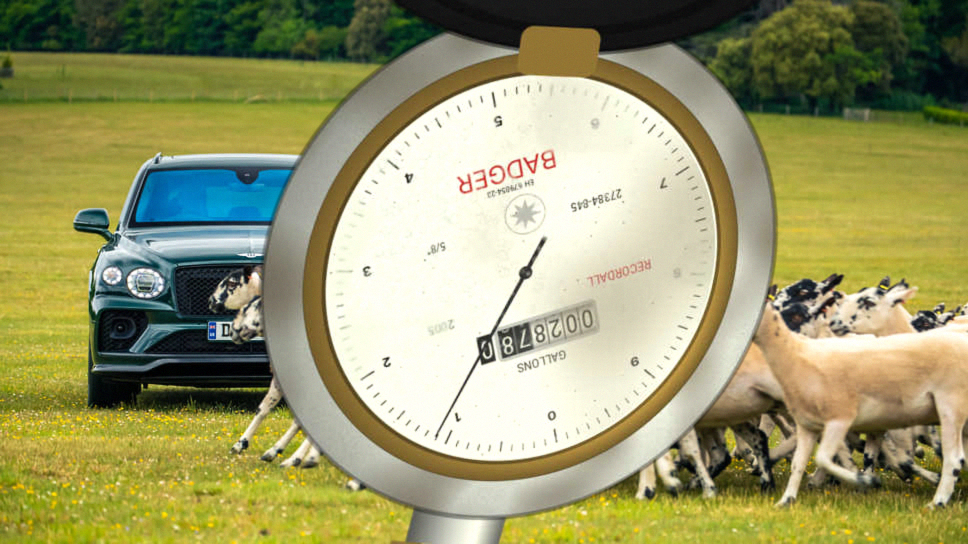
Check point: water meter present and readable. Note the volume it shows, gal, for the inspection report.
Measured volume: 28781.1 gal
